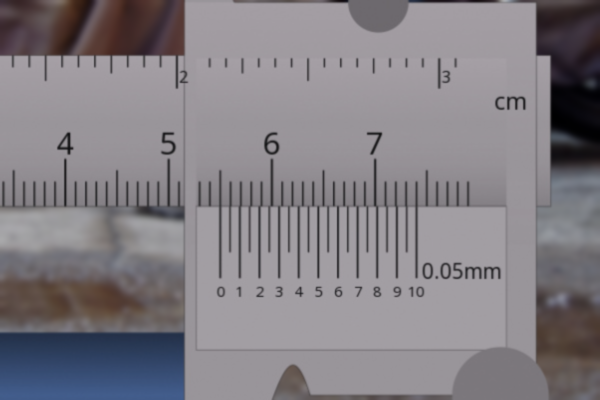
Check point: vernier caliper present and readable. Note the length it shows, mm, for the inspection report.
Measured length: 55.0 mm
